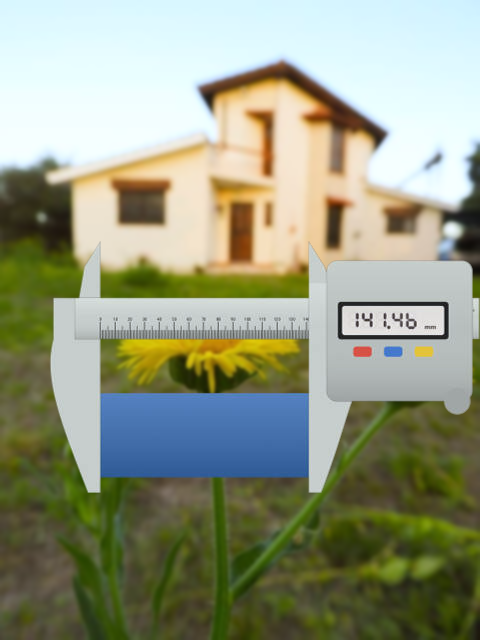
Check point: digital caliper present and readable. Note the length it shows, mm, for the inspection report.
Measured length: 141.46 mm
